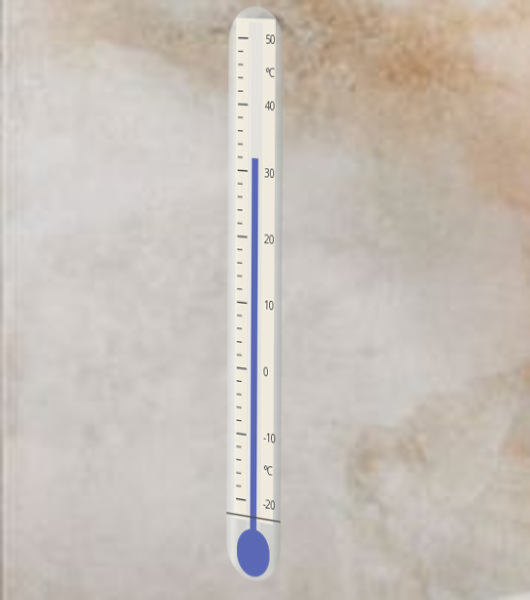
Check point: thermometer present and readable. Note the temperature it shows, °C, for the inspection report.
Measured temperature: 32 °C
